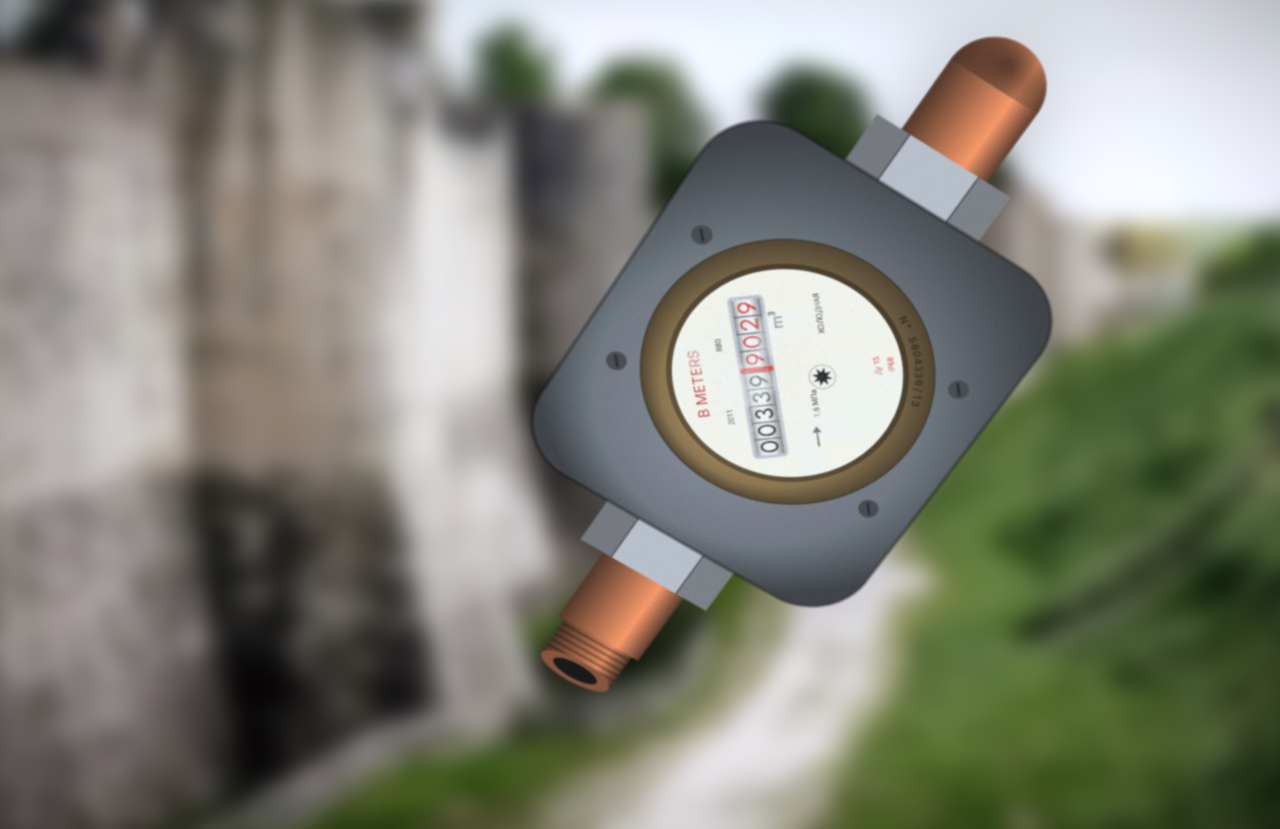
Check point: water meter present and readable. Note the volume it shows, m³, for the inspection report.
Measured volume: 339.9029 m³
